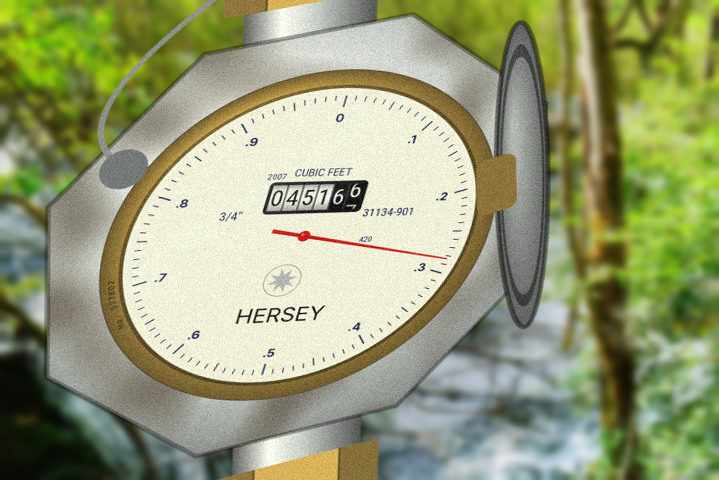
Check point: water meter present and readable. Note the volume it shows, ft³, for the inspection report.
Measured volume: 45166.28 ft³
